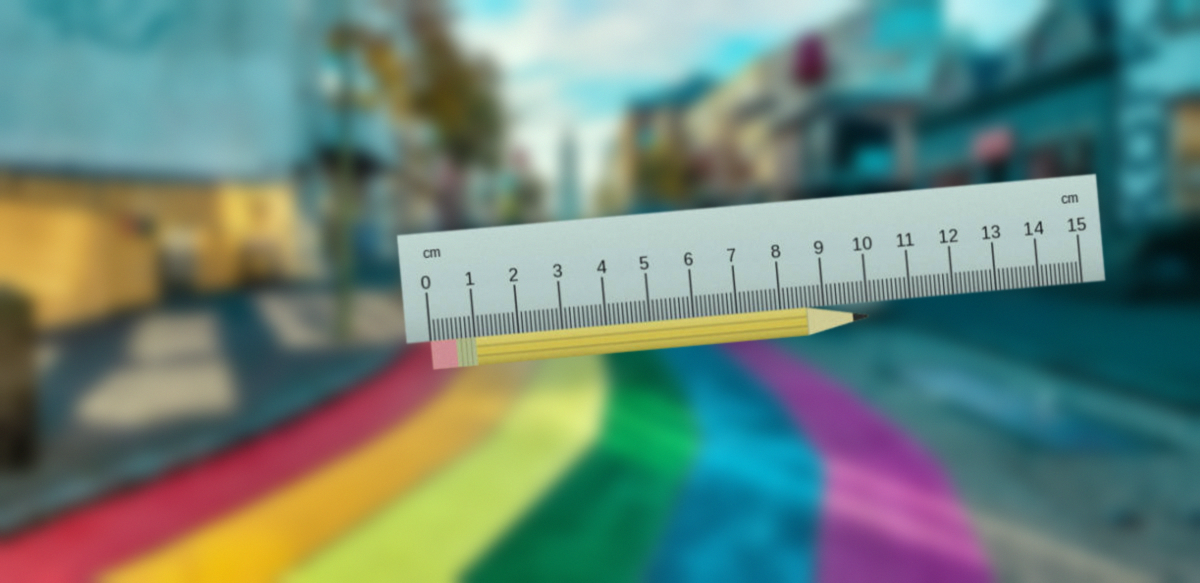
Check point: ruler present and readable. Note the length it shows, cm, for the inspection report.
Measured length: 10 cm
